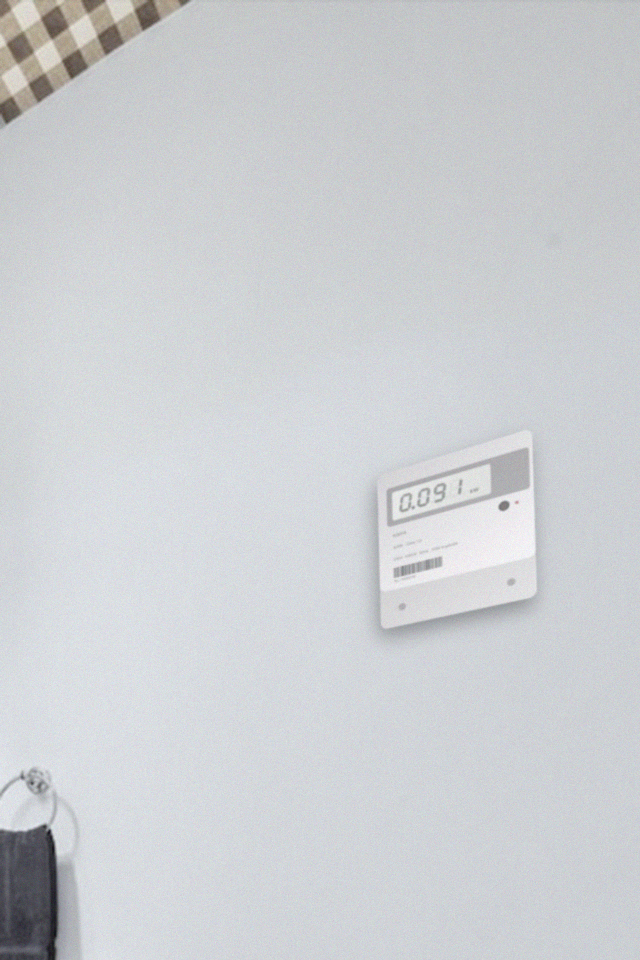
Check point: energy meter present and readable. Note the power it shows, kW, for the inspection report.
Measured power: 0.091 kW
